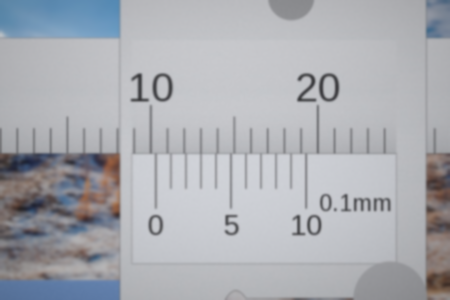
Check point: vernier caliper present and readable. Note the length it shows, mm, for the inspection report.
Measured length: 10.3 mm
